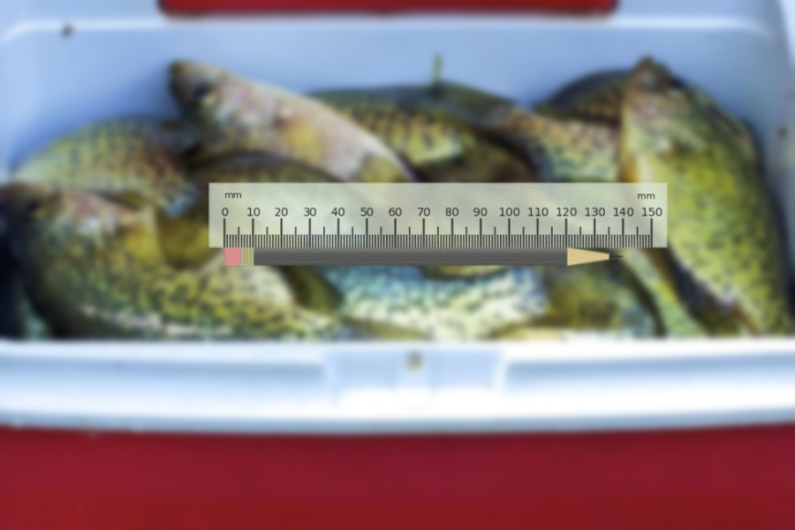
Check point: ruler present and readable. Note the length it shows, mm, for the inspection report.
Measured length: 140 mm
